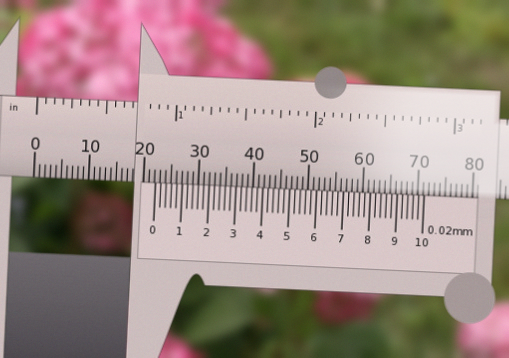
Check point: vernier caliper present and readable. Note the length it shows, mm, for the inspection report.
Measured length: 22.2 mm
